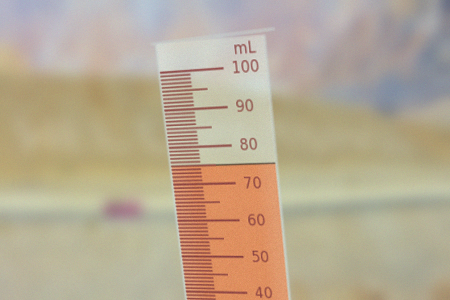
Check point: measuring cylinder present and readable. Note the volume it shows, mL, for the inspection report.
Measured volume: 75 mL
